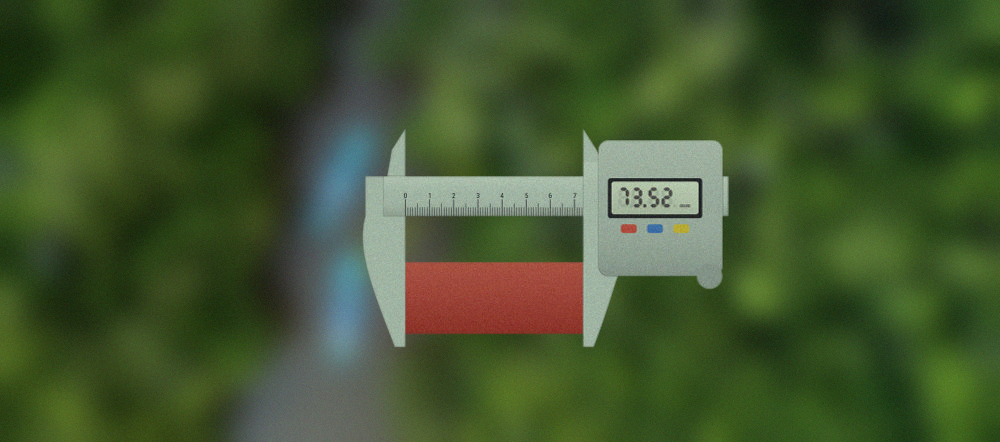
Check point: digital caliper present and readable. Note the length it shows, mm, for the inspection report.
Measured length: 73.52 mm
